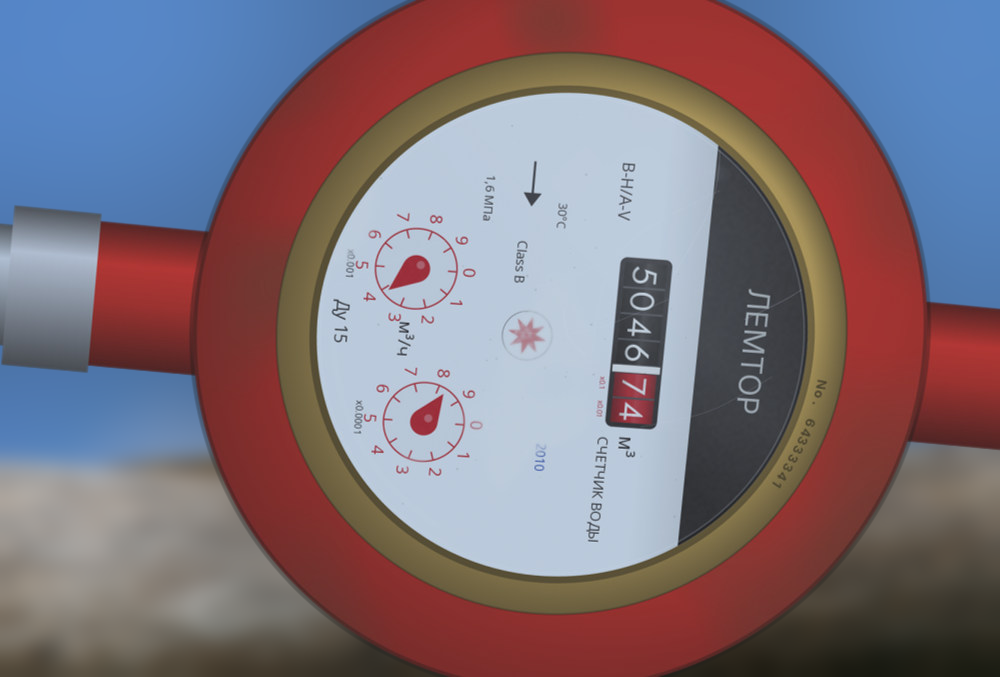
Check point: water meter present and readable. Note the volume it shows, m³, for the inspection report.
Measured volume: 5046.7438 m³
